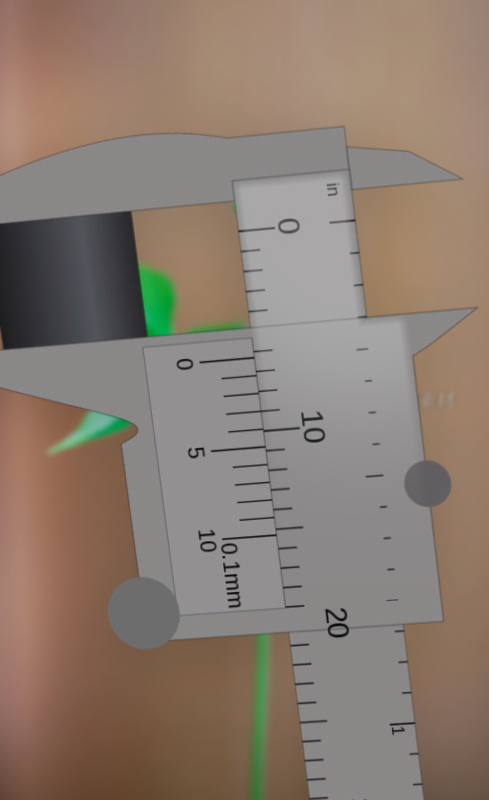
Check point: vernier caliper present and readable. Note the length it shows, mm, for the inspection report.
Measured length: 6.3 mm
